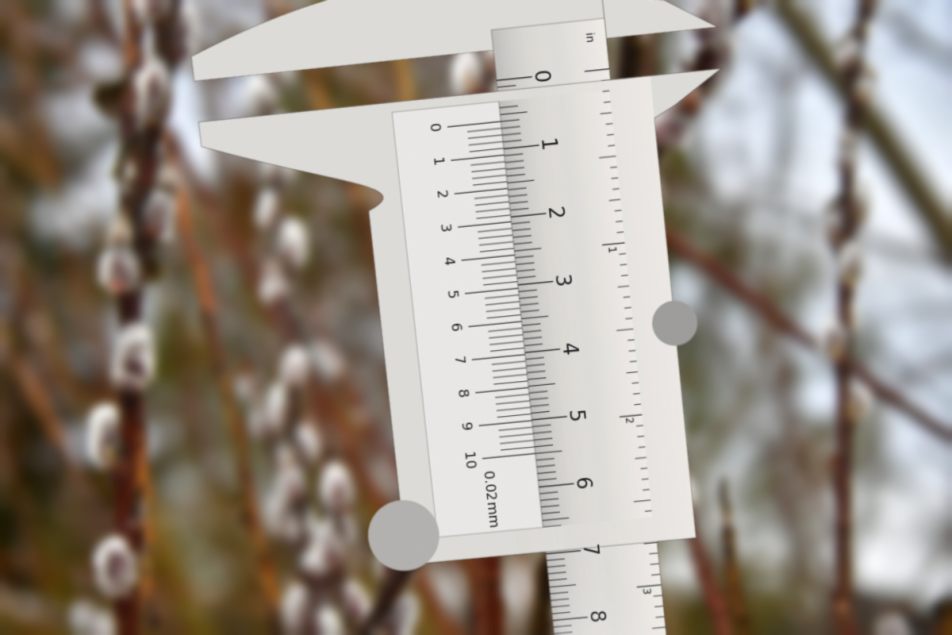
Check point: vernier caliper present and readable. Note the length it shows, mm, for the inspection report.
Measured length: 6.0 mm
